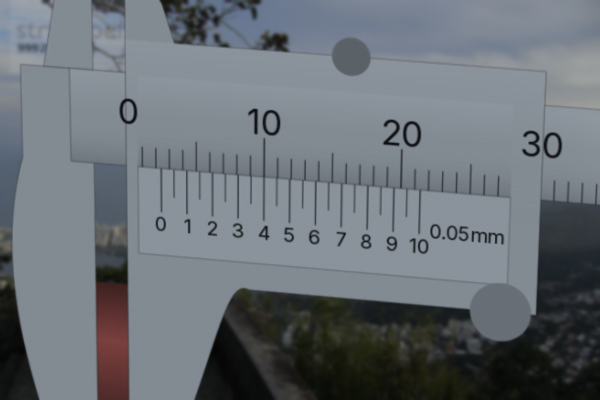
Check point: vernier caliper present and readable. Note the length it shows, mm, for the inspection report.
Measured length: 2.4 mm
